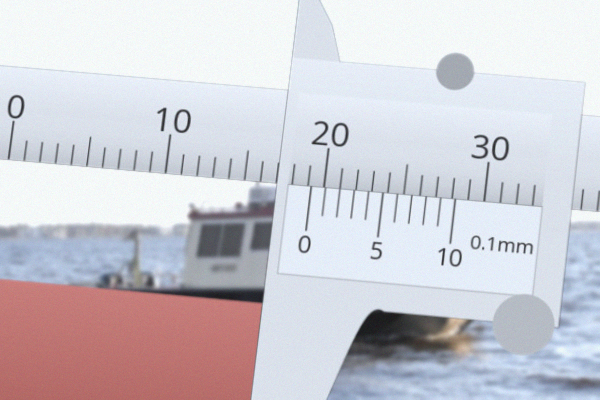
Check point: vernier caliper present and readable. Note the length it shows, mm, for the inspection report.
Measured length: 19.2 mm
